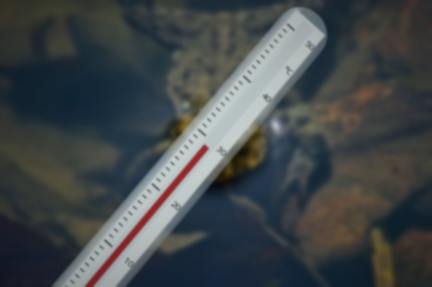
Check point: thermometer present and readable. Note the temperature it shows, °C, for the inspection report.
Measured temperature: 29 °C
